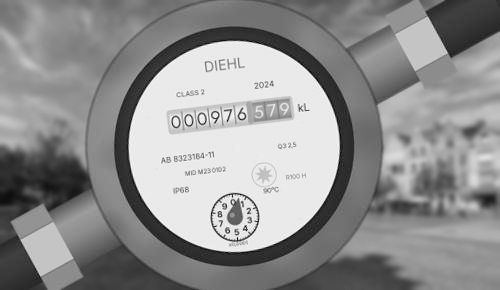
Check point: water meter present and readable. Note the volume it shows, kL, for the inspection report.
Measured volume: 976.5790 kL
